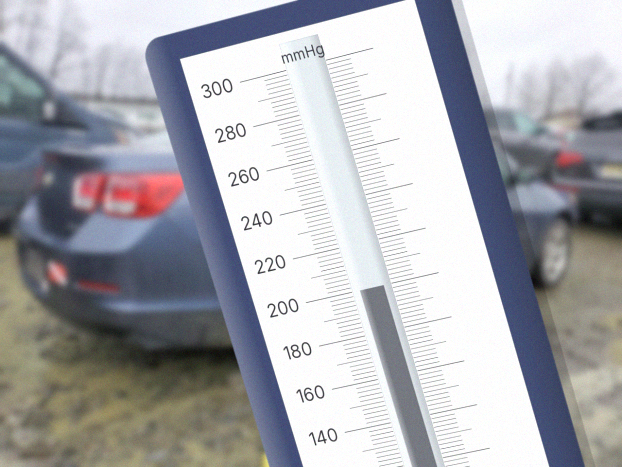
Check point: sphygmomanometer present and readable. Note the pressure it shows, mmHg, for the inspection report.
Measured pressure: 200 mmHg
